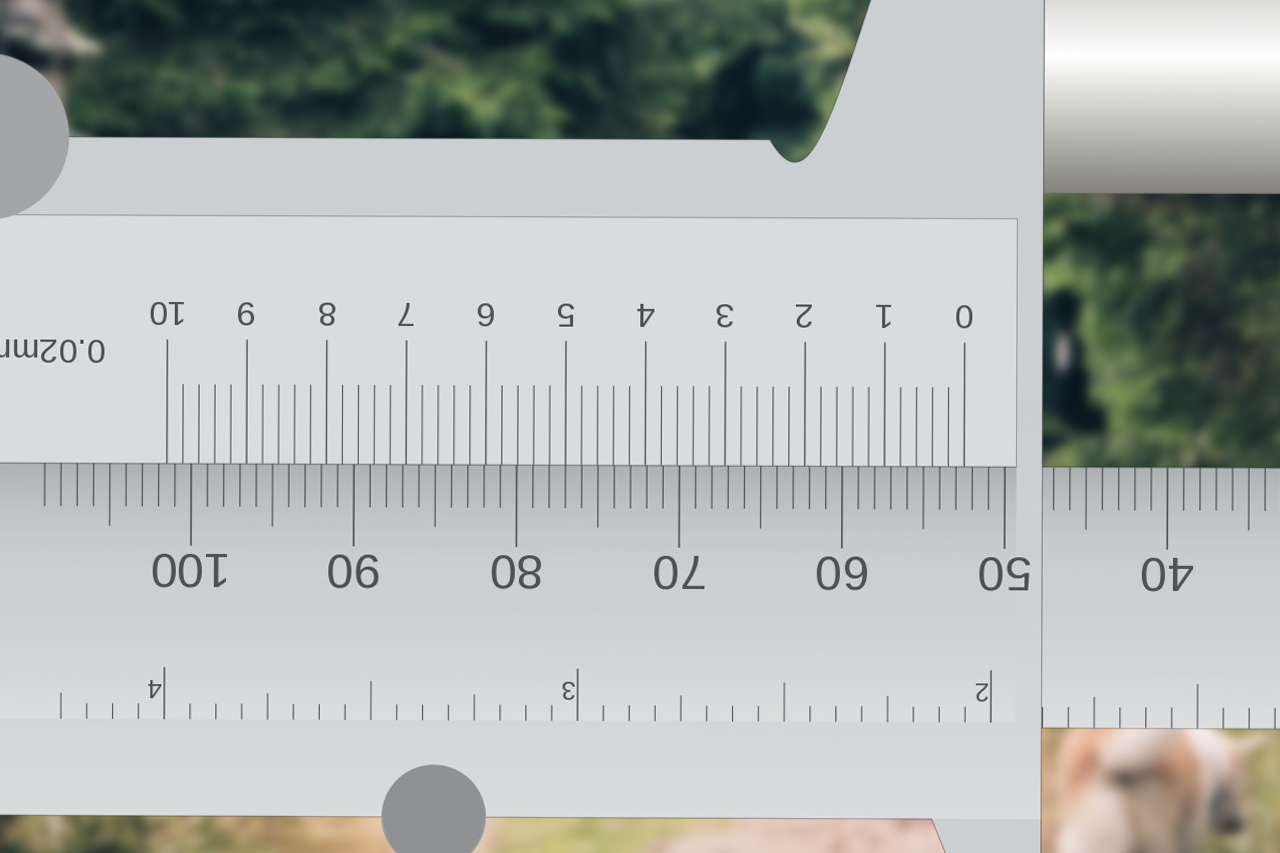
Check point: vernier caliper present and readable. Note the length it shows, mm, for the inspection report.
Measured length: 52.5 mm
